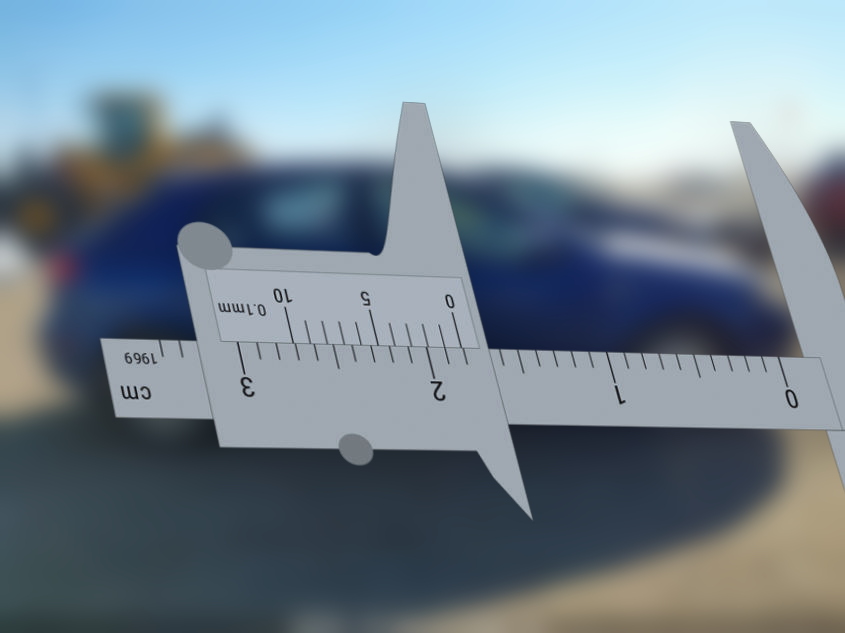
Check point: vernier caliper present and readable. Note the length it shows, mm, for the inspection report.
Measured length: 18.1 mm
